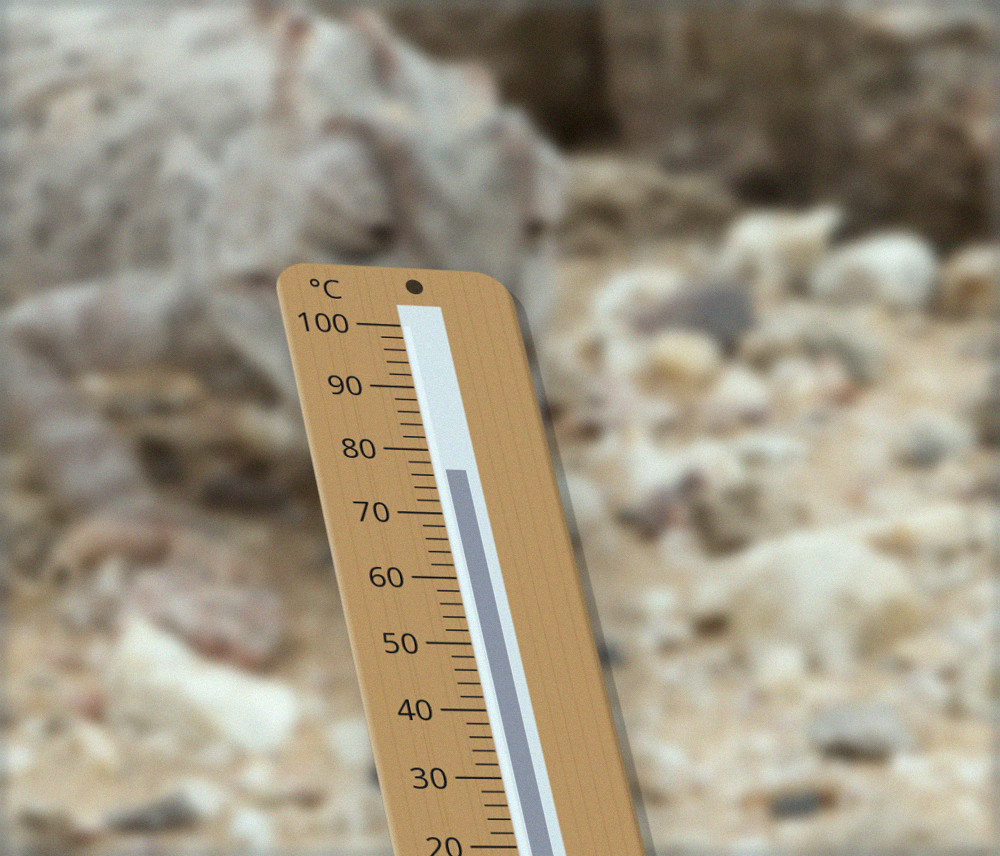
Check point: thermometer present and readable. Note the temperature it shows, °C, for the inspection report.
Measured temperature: 77 °C
